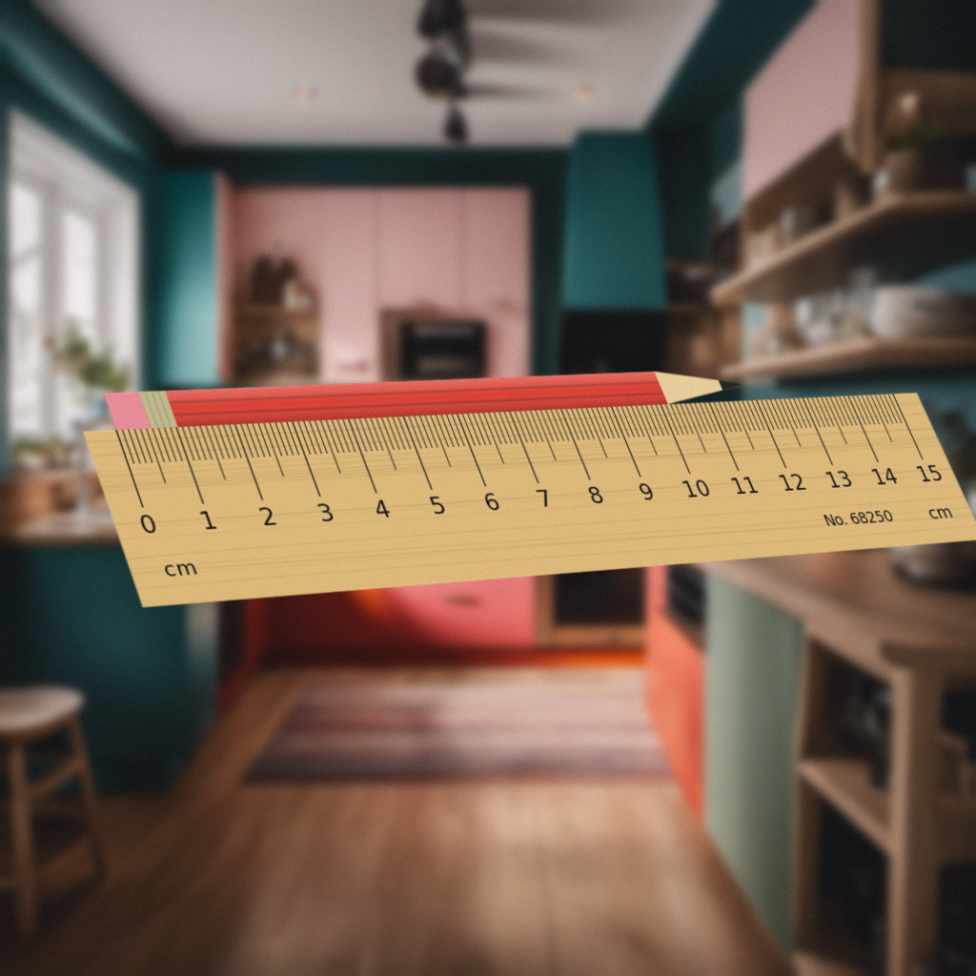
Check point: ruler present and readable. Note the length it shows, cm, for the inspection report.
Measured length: 11.8 cm
